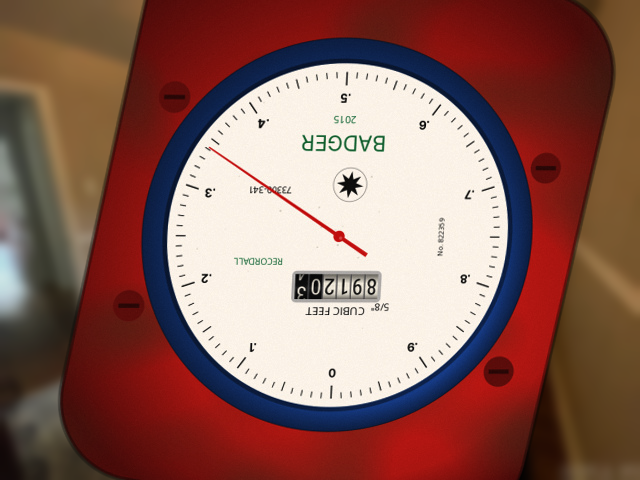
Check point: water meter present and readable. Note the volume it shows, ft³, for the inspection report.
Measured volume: 891203.34 ft³
